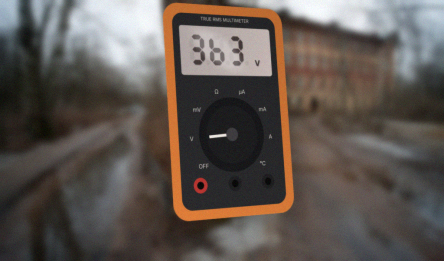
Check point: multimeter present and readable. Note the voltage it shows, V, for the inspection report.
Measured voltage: 363 V
